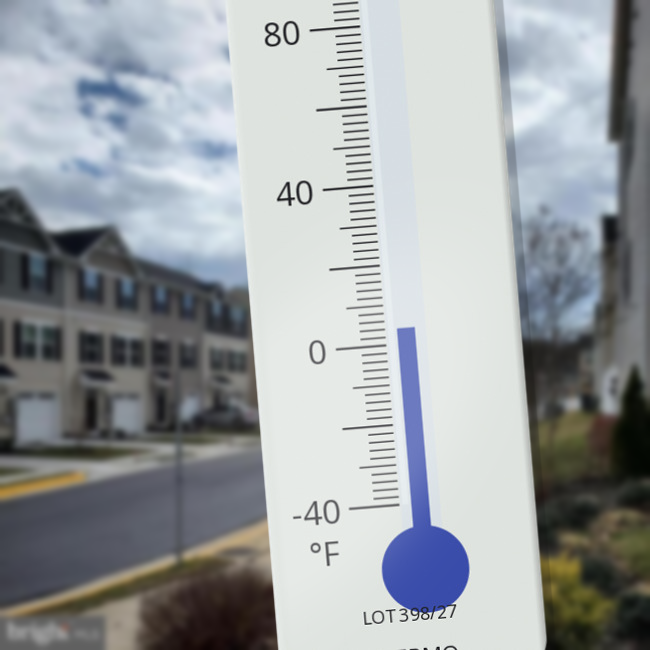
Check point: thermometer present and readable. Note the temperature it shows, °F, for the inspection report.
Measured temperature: 4 °F
